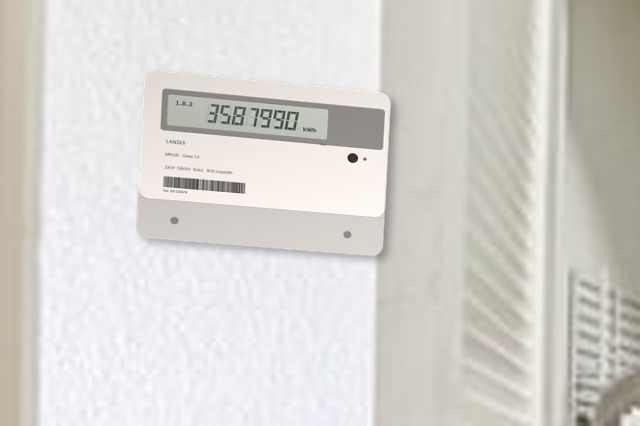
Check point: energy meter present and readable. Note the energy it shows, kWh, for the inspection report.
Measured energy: 3587990 kWh
